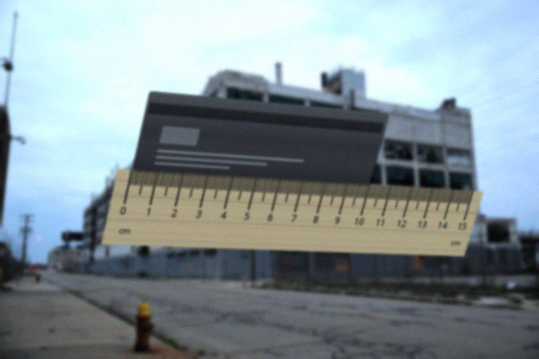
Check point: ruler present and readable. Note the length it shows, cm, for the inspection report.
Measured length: 10 cm
